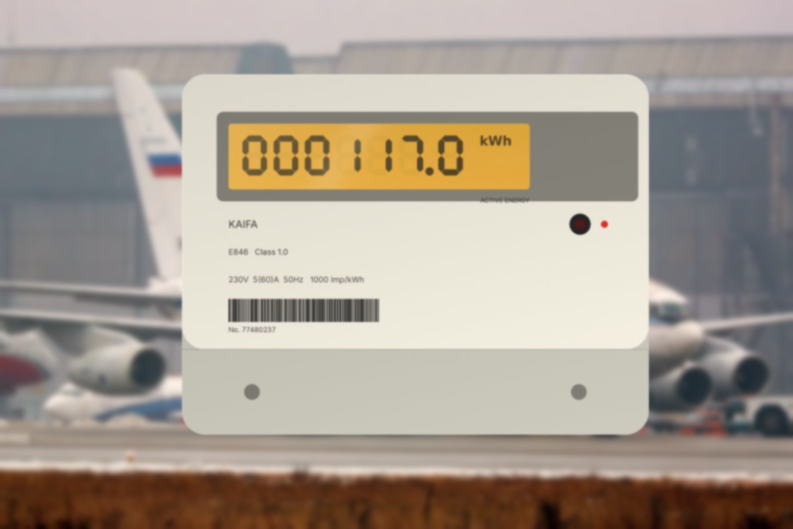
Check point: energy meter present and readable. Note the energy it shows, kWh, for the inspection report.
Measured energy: 117.0 kWh
